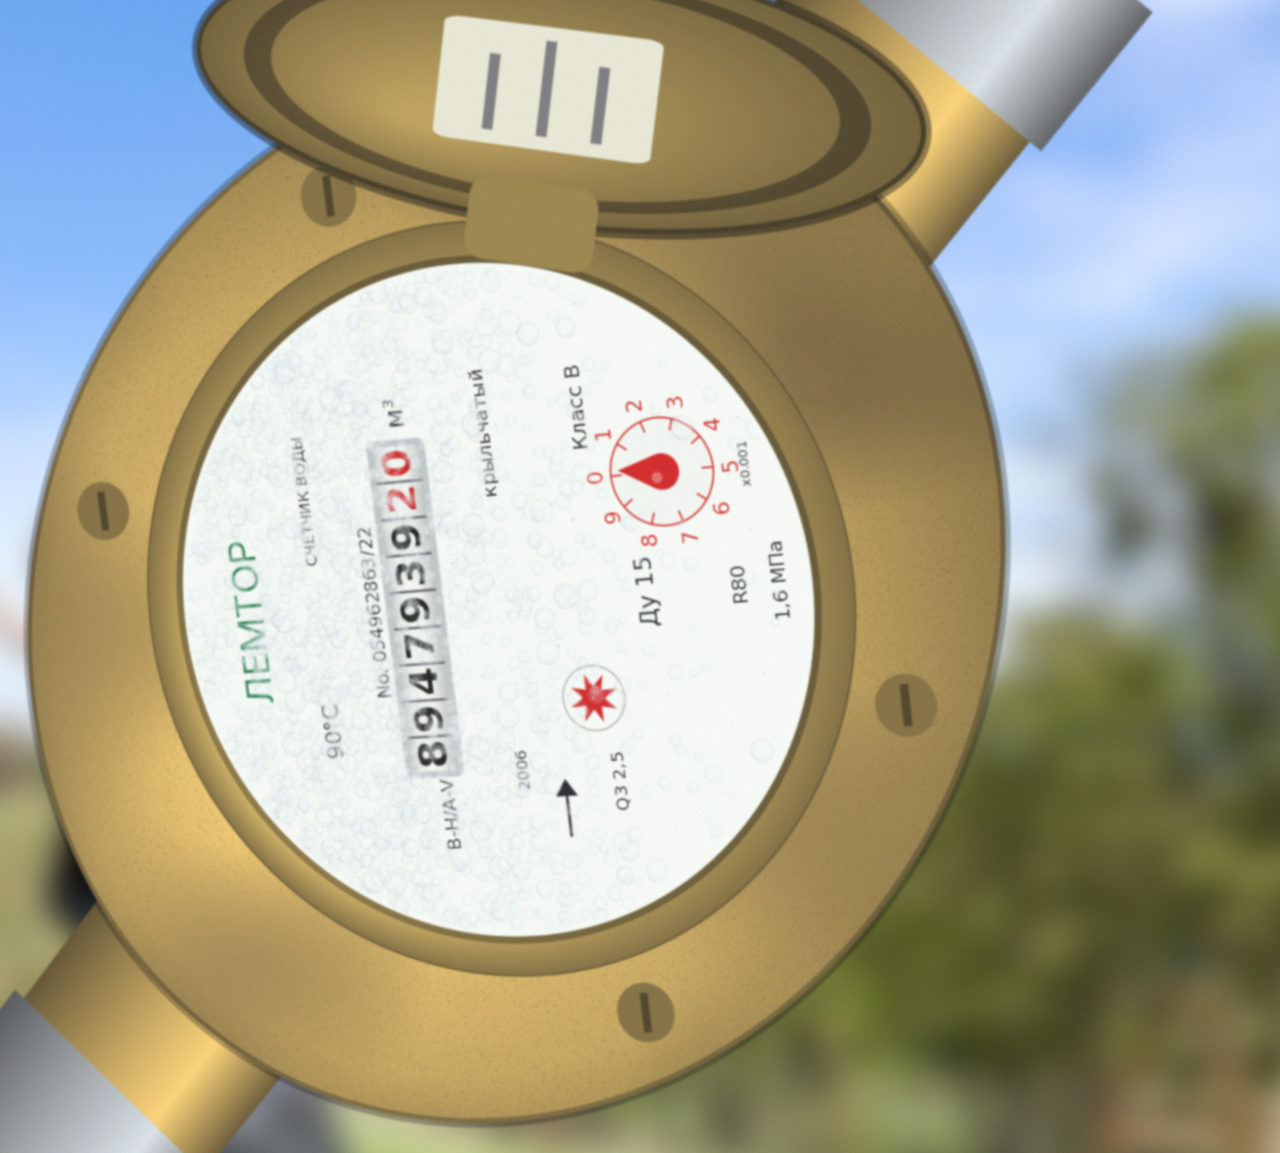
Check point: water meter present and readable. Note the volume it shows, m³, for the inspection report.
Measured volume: 8947939.200 m³
